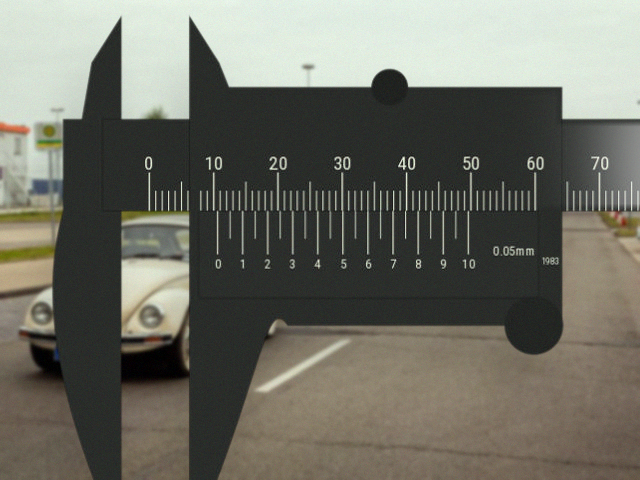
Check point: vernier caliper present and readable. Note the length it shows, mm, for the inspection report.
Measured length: 10.6 mm
